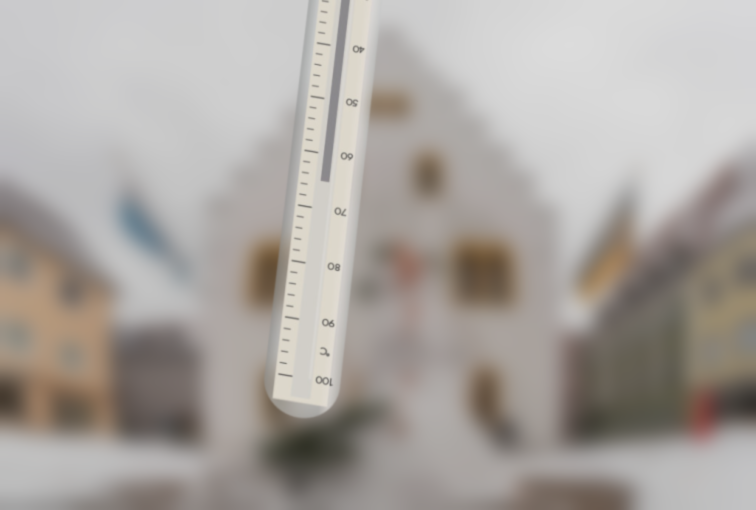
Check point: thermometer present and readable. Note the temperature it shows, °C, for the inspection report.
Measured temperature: 65 °C
